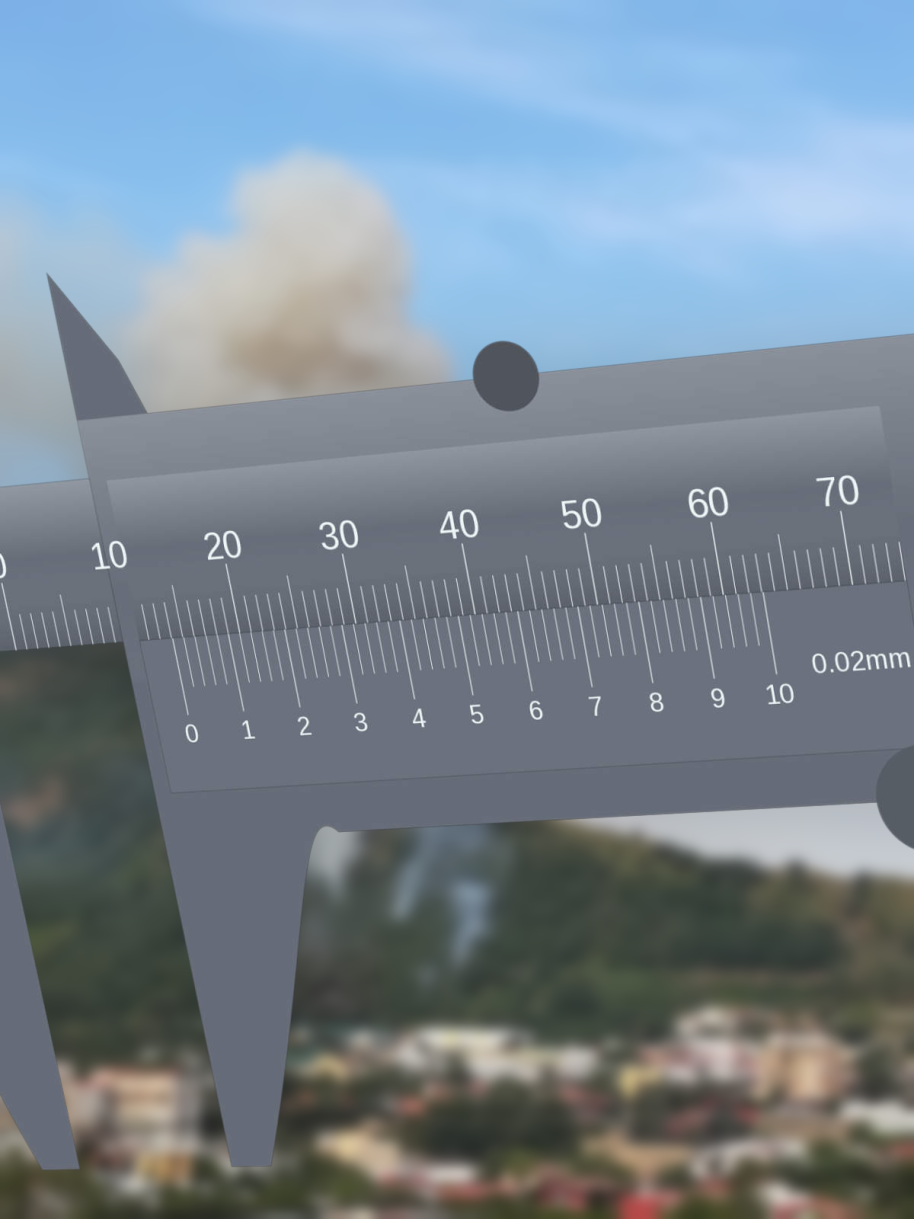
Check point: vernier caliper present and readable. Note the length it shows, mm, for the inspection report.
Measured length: 14.1 mm
